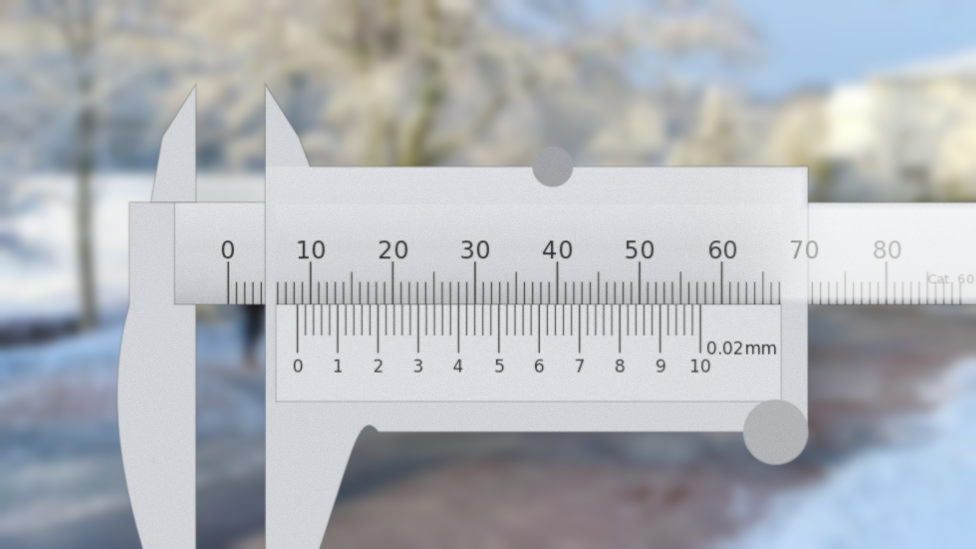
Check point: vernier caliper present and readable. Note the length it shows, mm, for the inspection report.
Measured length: 8.4 mm
